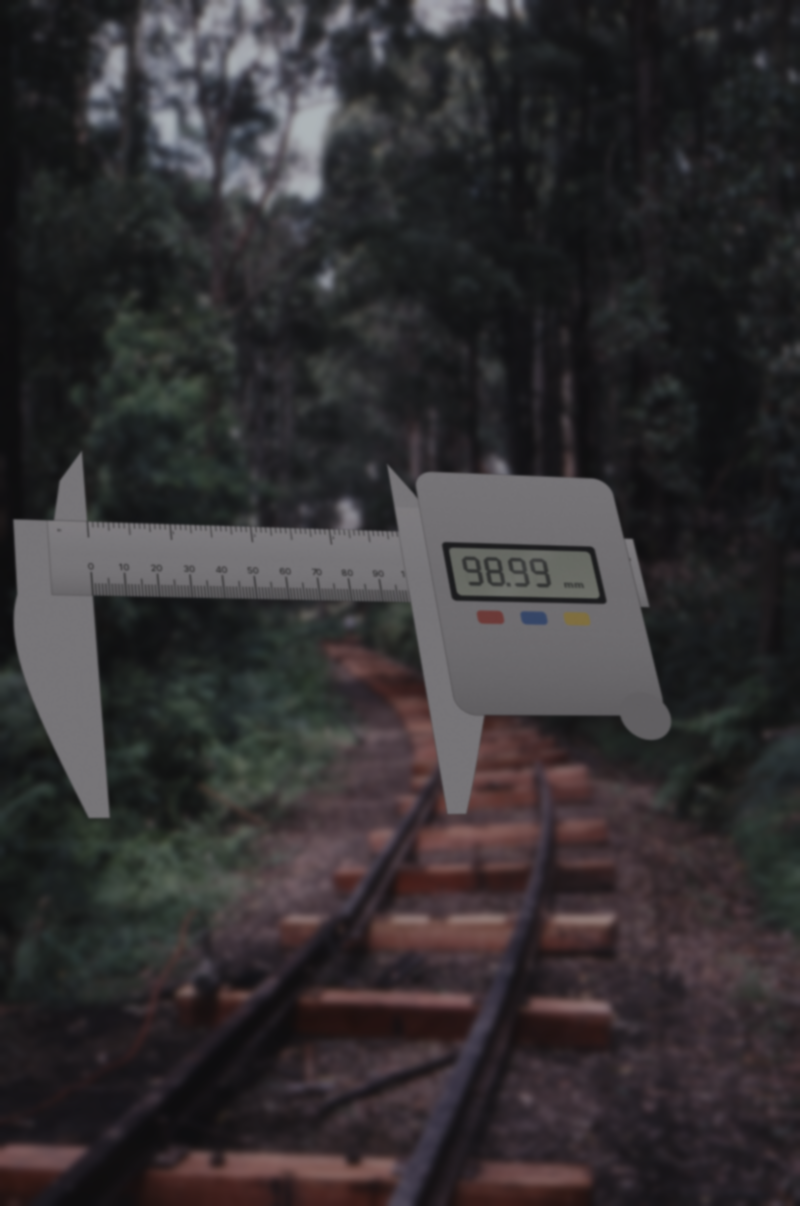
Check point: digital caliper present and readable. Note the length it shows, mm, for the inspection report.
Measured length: 98.99 mm
